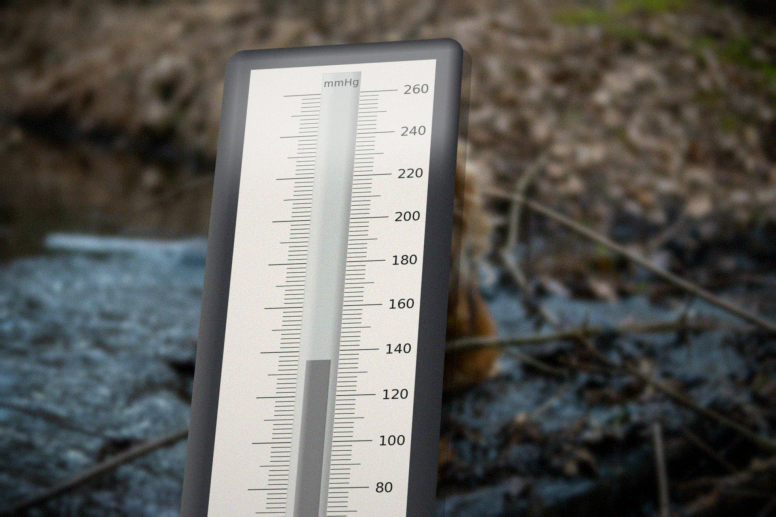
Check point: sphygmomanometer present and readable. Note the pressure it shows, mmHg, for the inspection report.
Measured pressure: 136 mmHg
